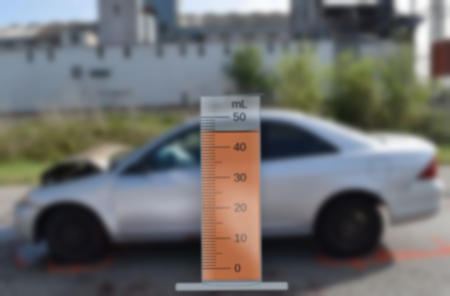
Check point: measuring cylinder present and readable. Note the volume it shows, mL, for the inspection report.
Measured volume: 45 mL
